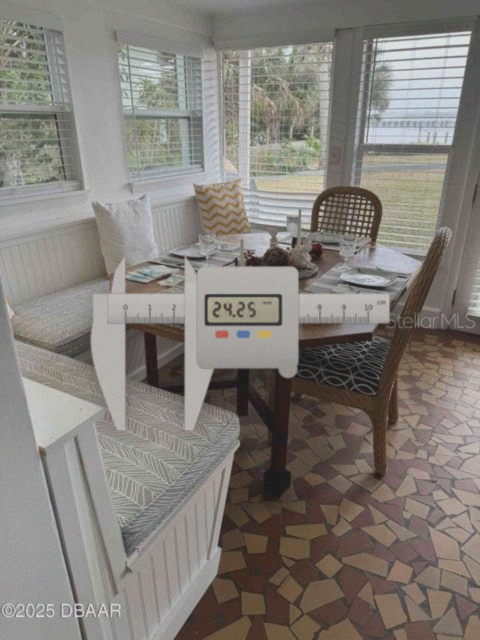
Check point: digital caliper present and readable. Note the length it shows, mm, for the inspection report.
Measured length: 24.25 mm
